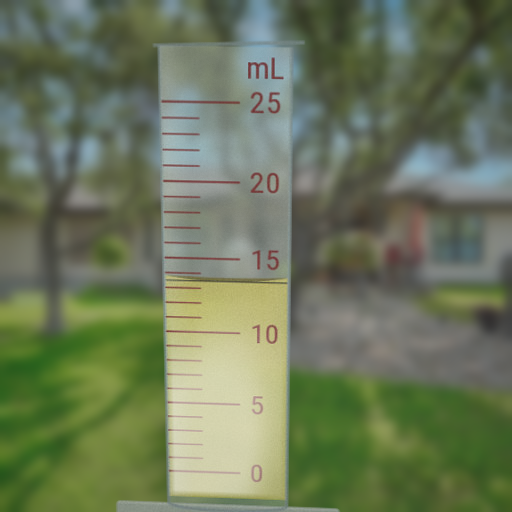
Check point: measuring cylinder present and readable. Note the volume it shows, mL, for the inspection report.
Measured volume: 13.5 mL
